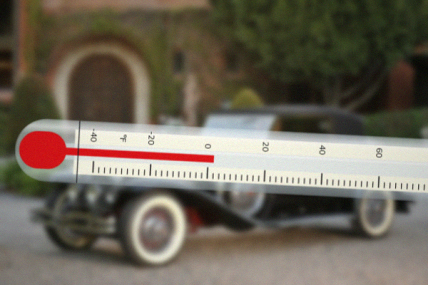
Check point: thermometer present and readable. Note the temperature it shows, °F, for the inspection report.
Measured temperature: 2 °F
